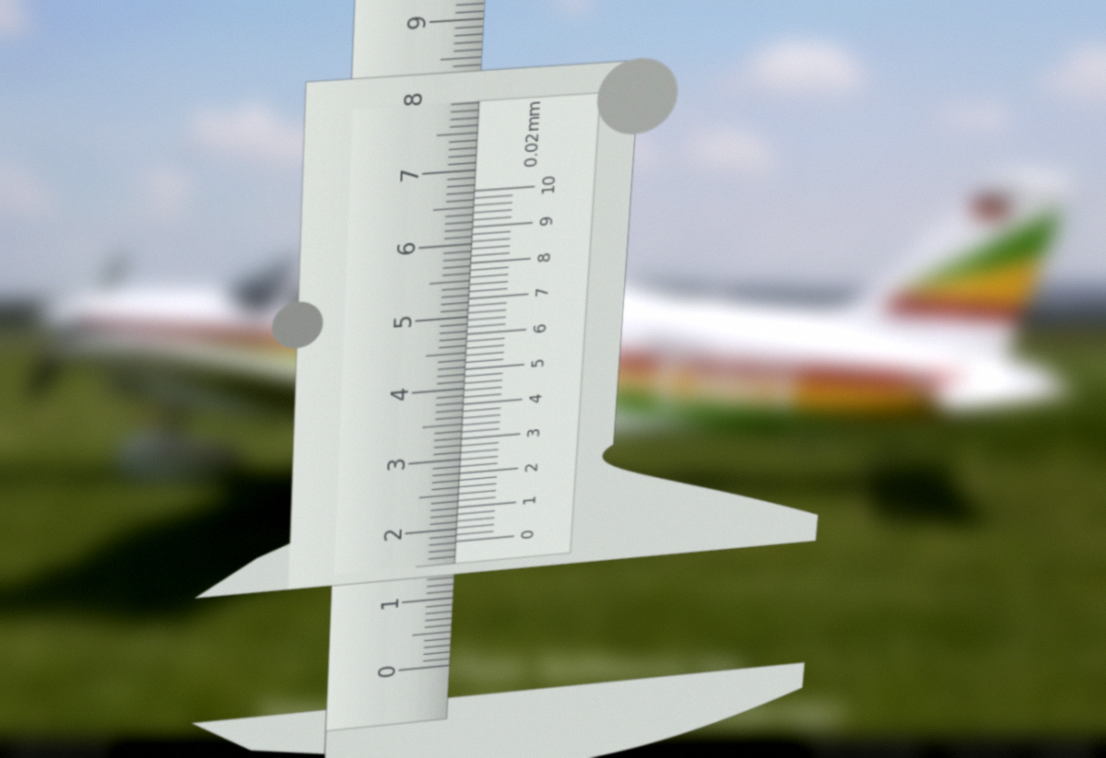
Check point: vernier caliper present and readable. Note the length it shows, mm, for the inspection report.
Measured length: 18.2 mm
